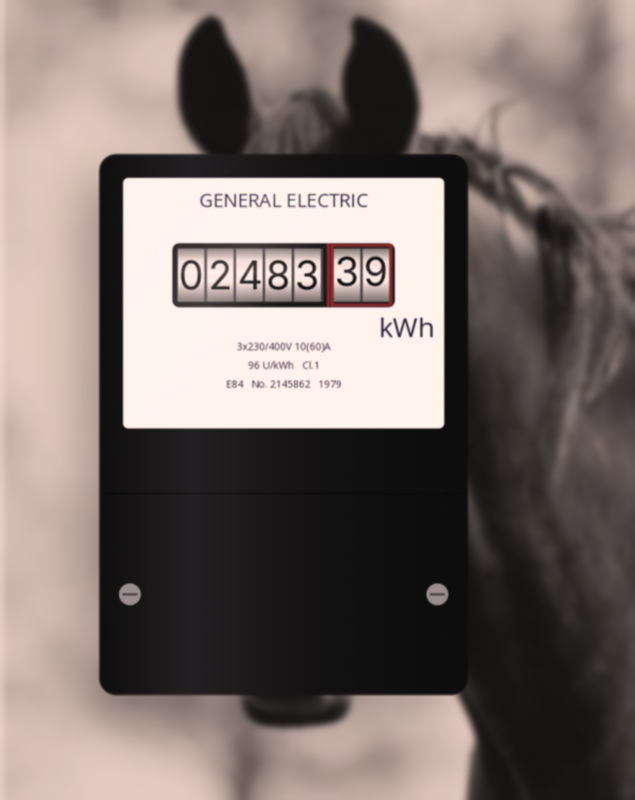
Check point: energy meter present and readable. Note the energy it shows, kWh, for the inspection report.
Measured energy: 2483.39 kWh
